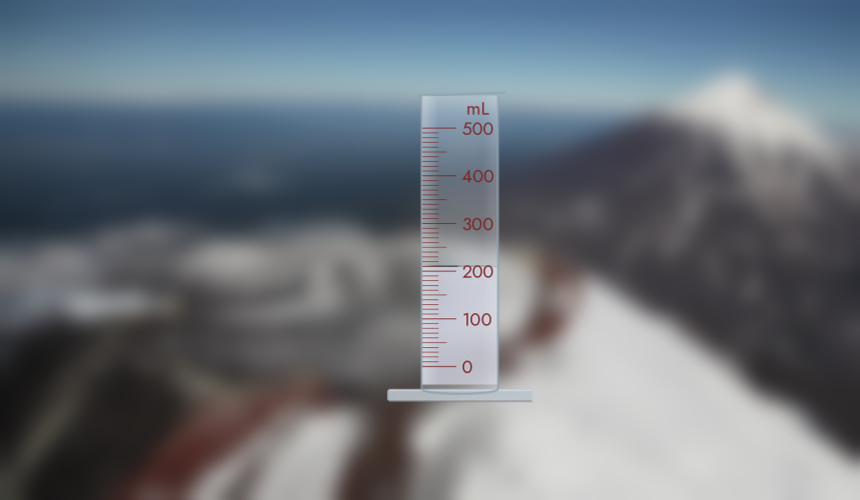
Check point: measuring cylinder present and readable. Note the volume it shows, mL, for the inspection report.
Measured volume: 210 mL
